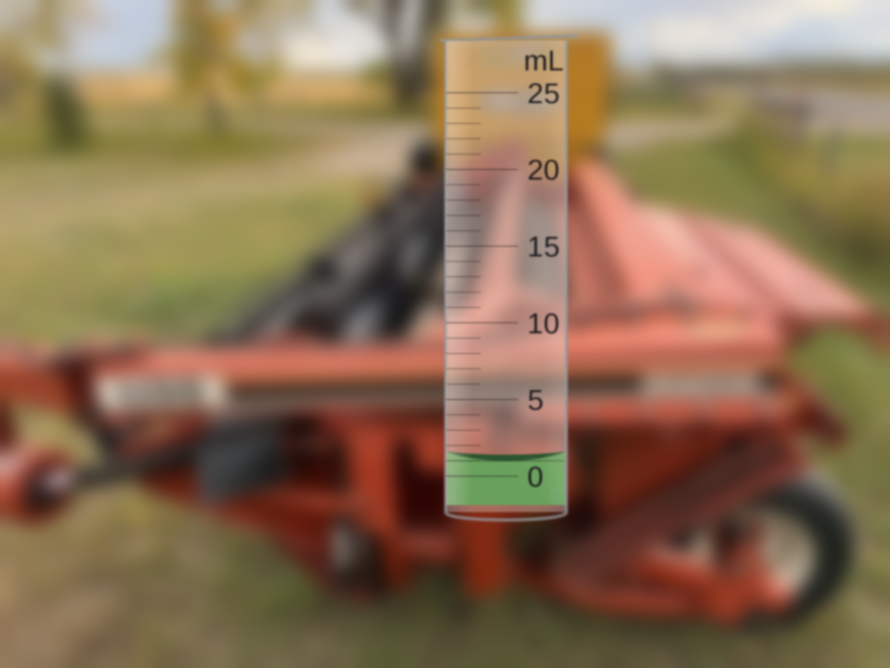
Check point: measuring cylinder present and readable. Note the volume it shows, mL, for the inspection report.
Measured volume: 1 mL
